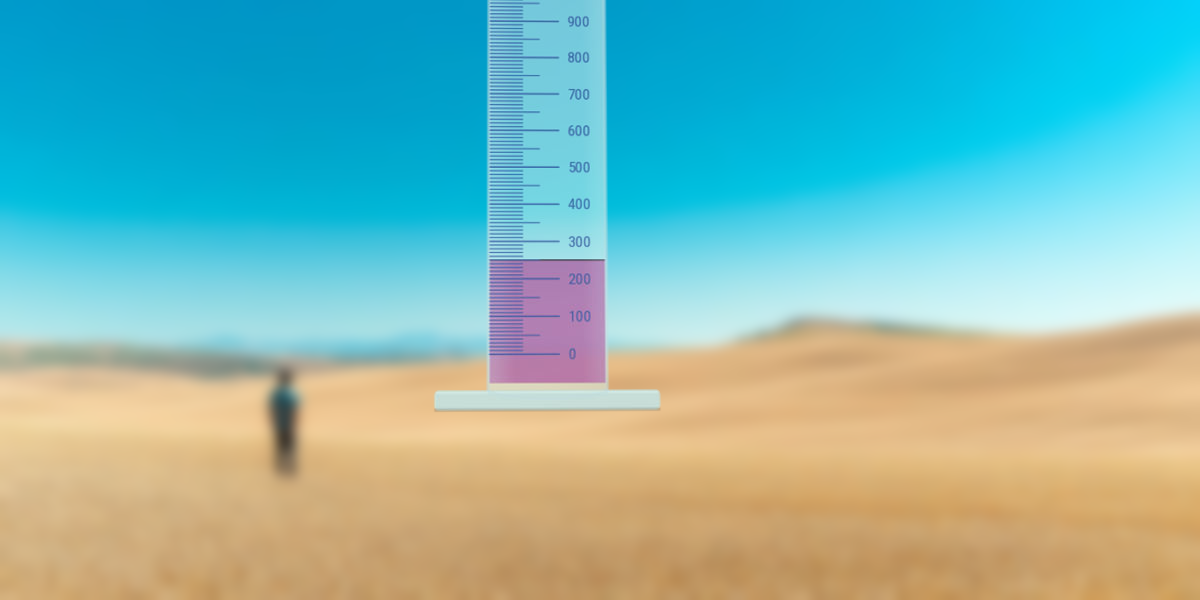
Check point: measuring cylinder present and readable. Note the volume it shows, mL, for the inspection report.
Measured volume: 250 mL
